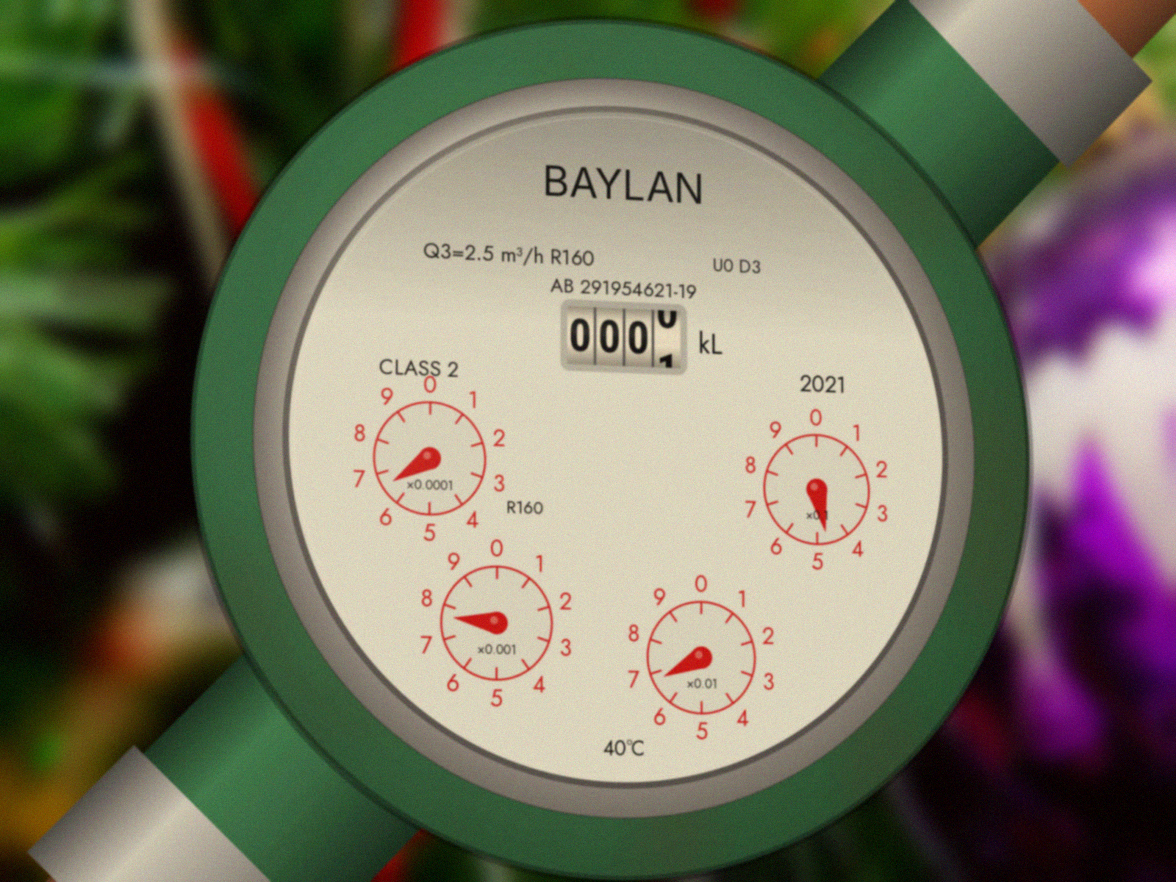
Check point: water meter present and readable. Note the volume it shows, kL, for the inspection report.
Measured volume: 0.4676 kL
